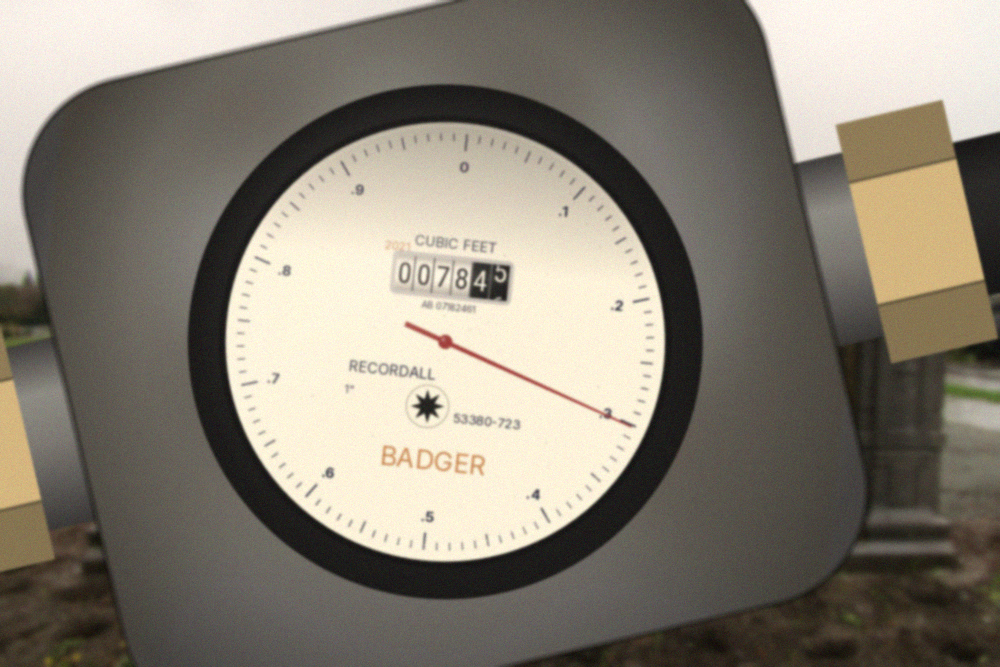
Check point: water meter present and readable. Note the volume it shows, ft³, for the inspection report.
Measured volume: 7845.30 ft³
